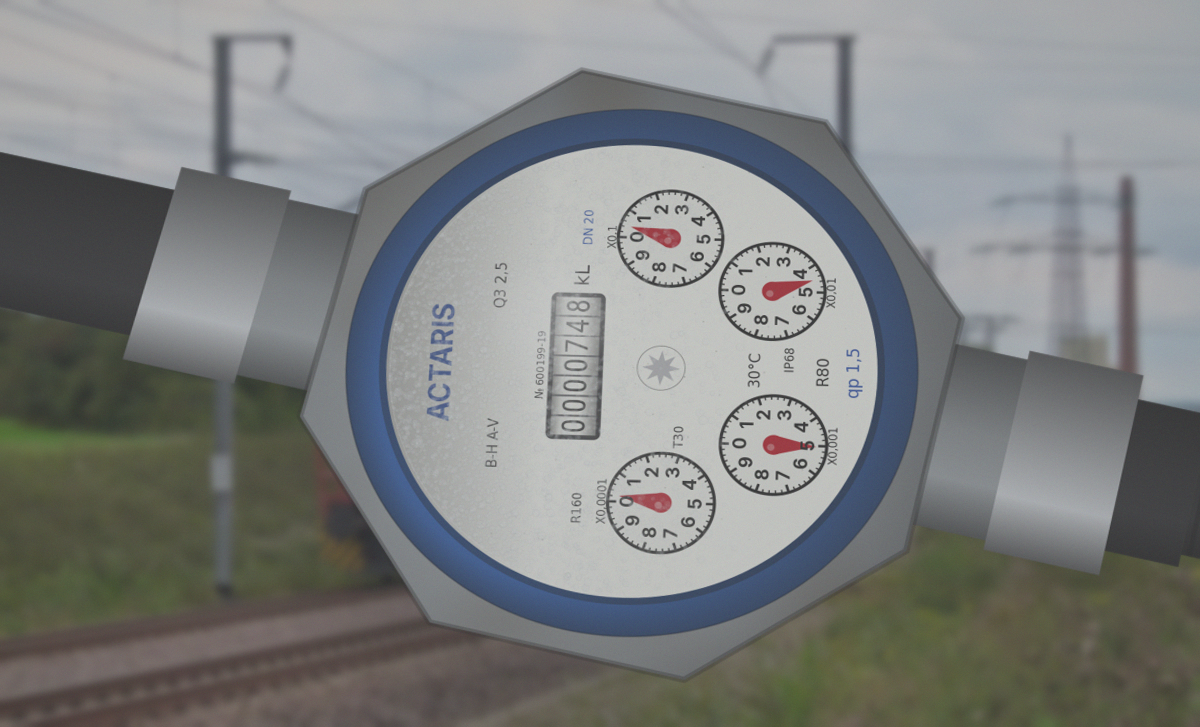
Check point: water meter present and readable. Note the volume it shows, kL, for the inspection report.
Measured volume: 748.0450 kL
